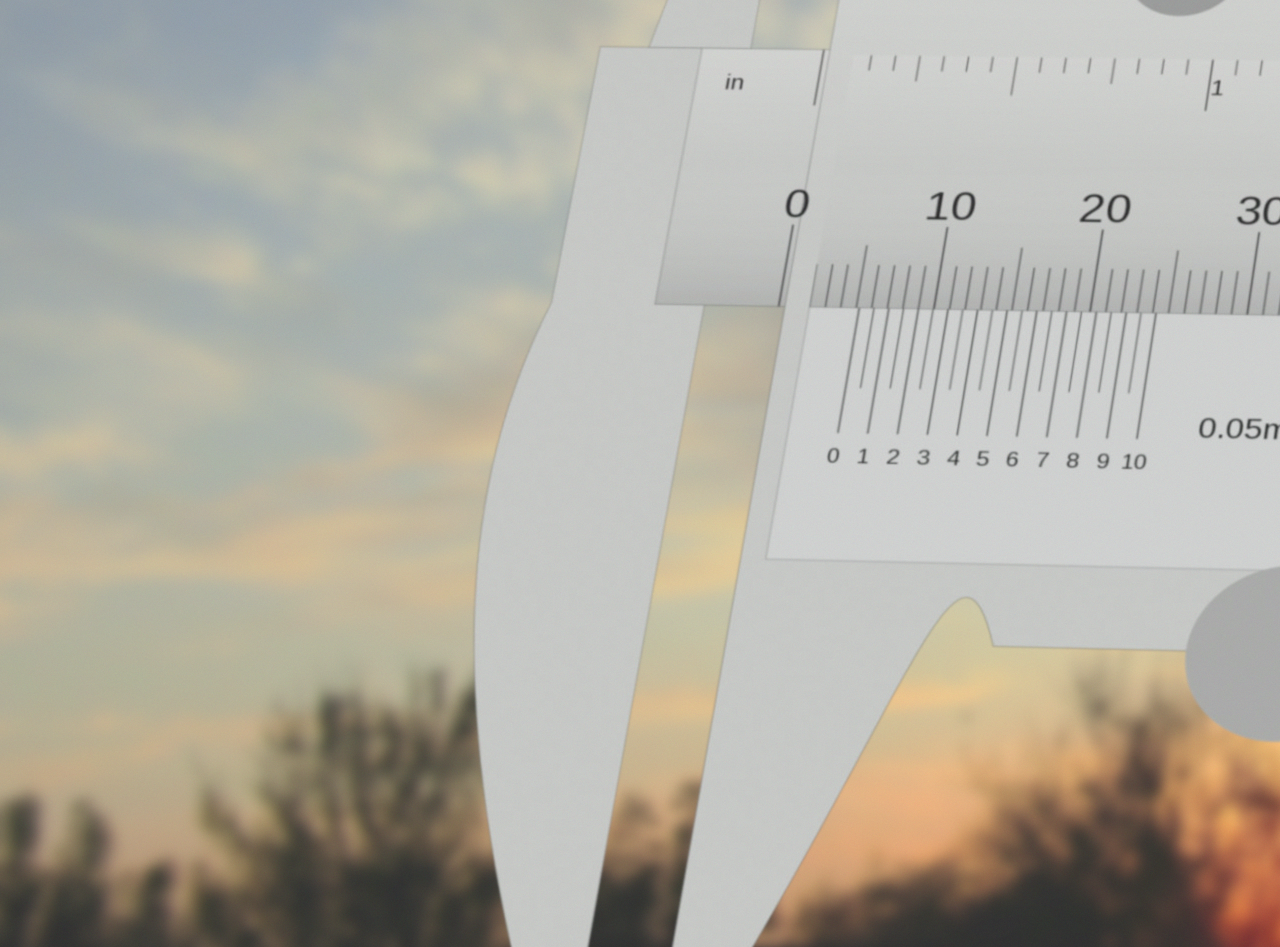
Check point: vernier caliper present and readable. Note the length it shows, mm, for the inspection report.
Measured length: 5.2 mm
